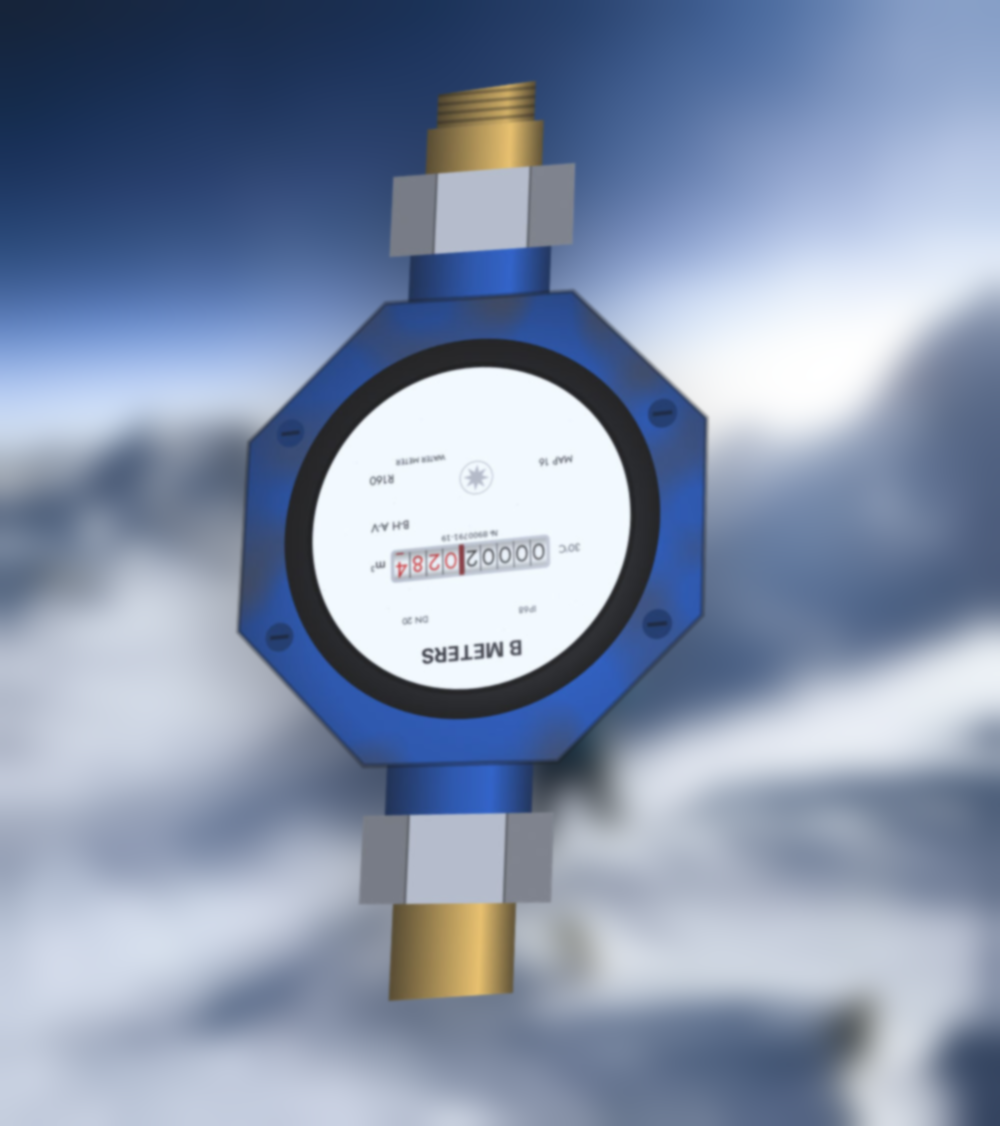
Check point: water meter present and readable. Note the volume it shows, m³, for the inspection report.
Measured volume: 2.0284 m³
